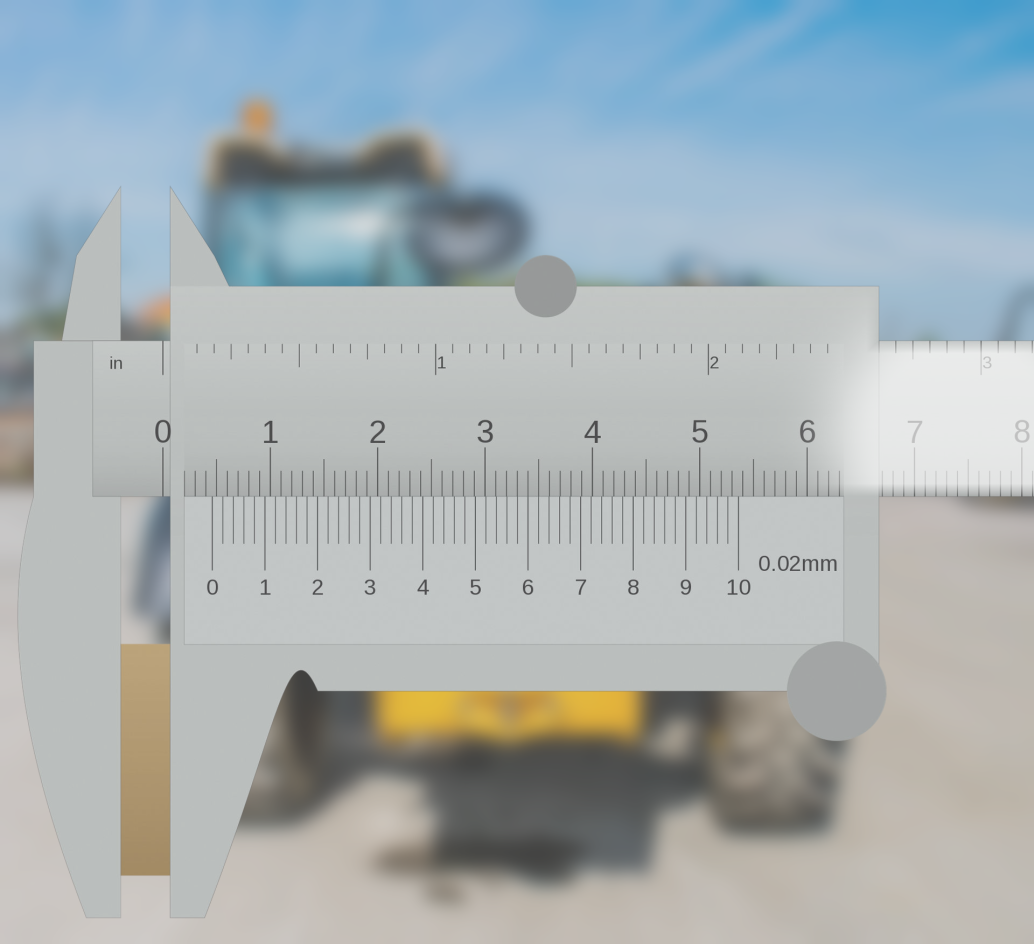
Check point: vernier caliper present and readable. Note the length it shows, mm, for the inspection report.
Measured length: 4.6 mm
